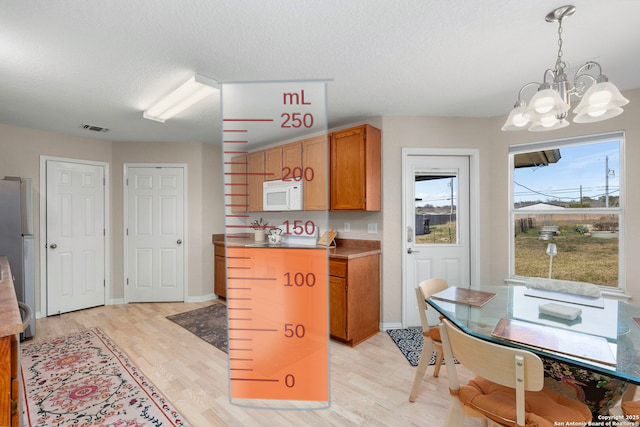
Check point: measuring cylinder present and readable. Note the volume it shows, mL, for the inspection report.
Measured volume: 130 mL
